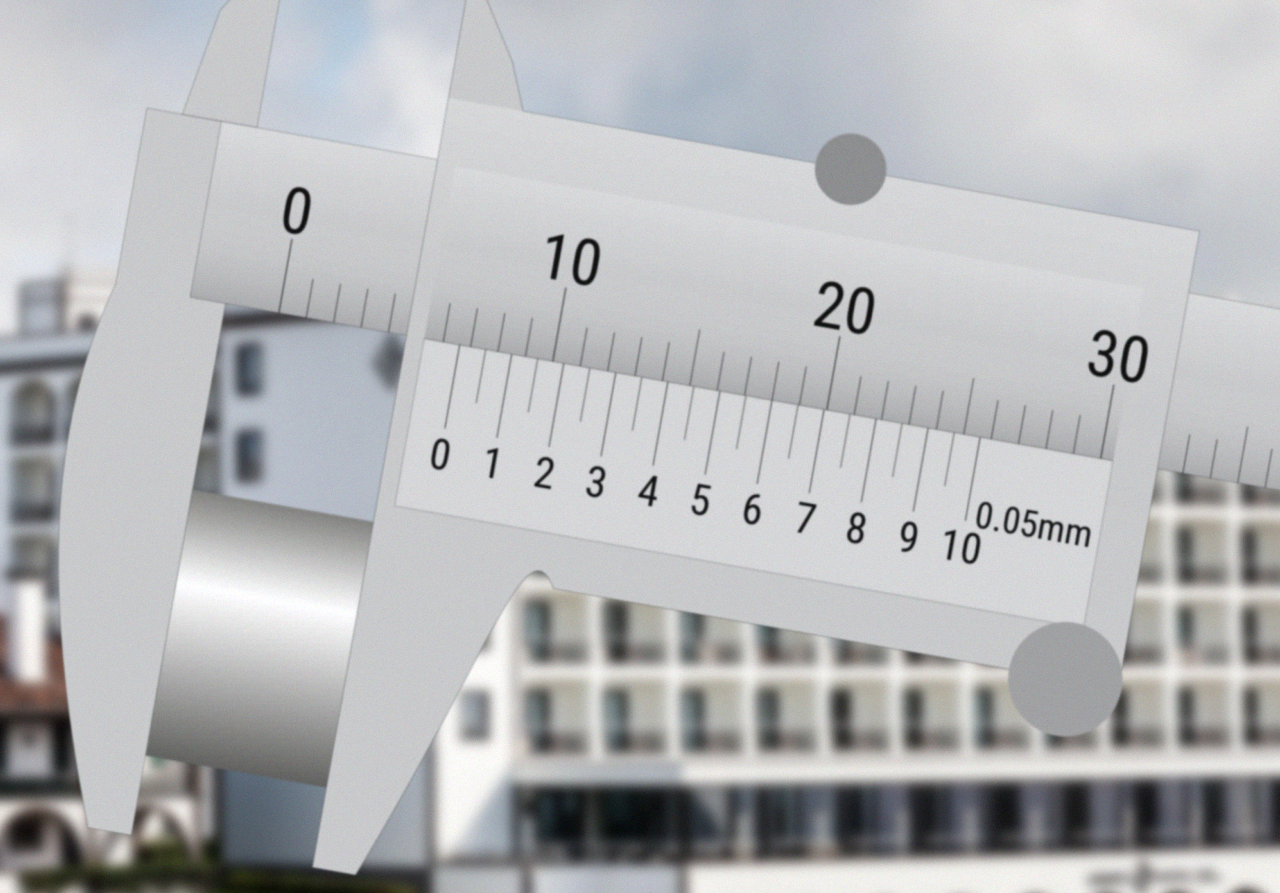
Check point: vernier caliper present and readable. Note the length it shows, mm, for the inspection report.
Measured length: 6.6 mm
